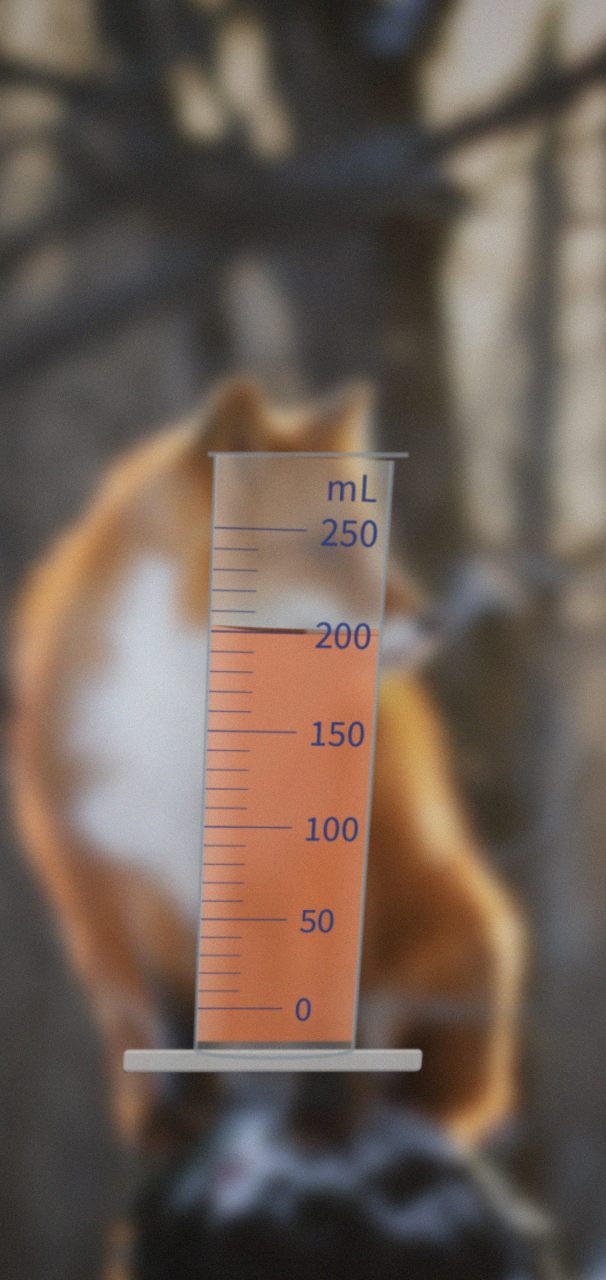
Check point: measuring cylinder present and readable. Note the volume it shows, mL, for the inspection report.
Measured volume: 200 mL
